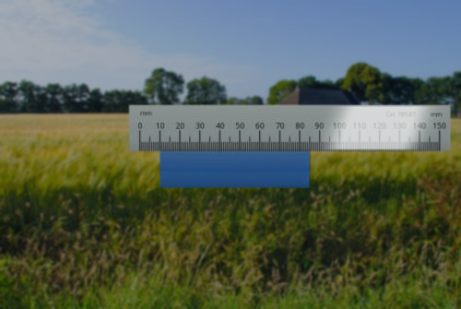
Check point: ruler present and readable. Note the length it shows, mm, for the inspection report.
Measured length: 75 mm
